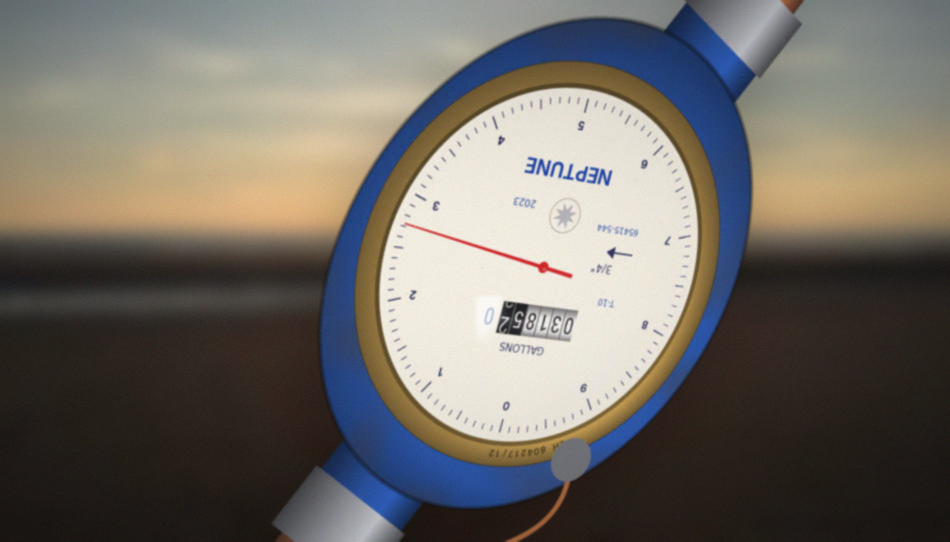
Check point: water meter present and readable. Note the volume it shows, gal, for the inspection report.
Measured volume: 318522.7 gal
